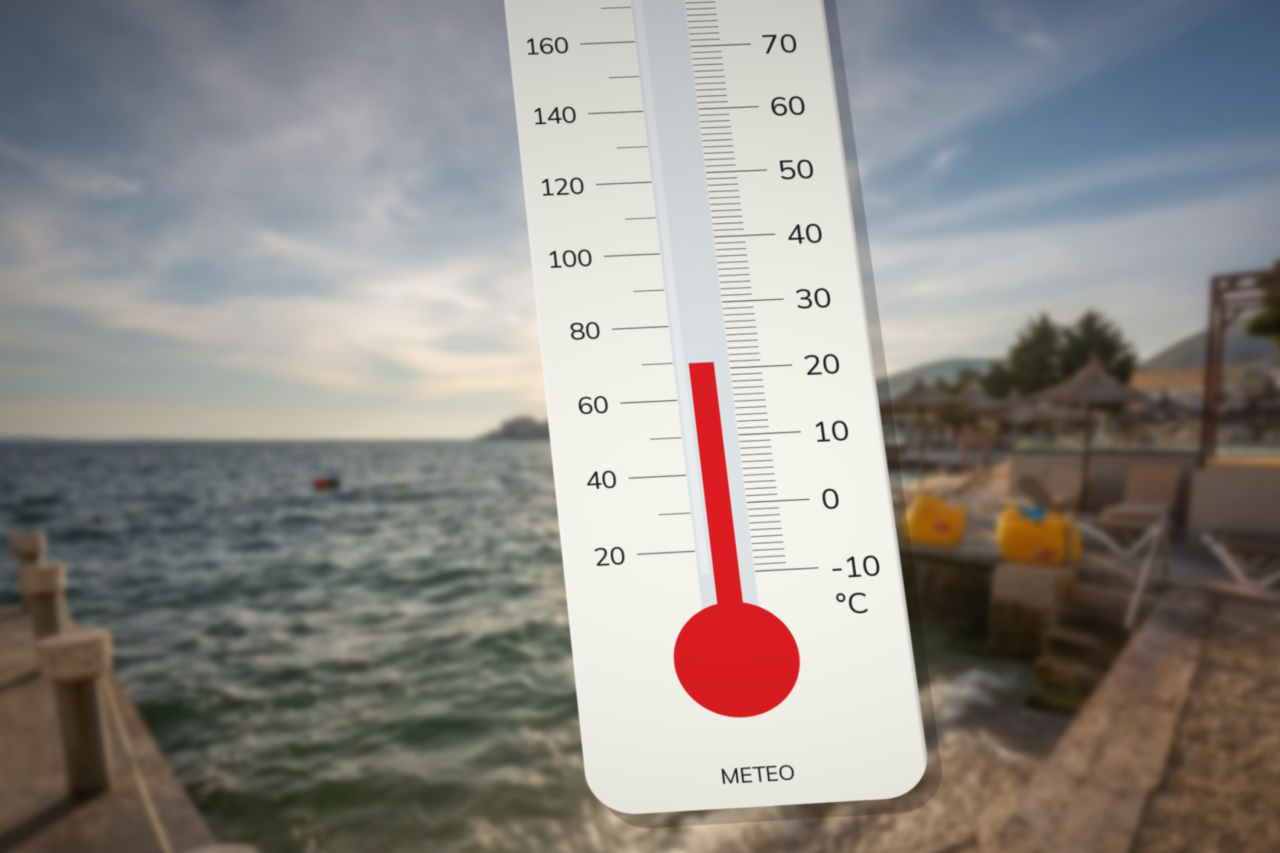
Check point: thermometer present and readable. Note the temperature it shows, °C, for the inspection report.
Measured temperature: 21 °C
